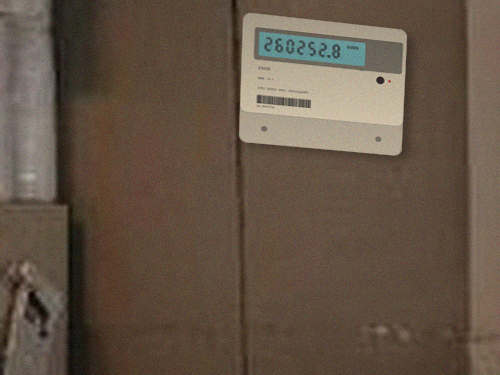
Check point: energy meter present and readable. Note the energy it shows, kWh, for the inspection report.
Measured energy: 260252.8 kWh
